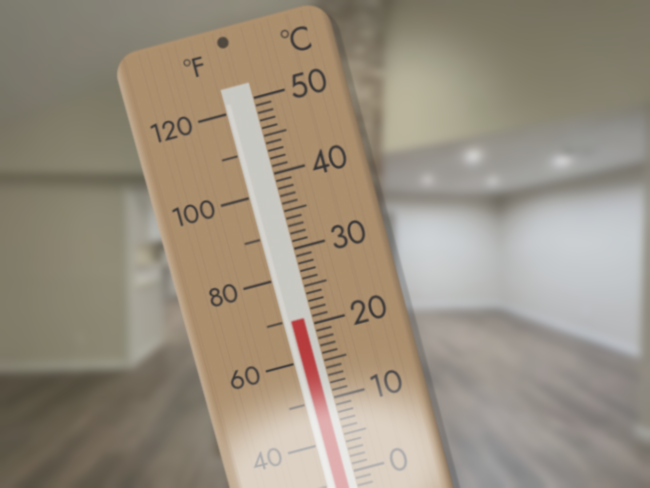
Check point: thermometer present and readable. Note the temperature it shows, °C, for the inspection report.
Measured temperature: 21 °C
